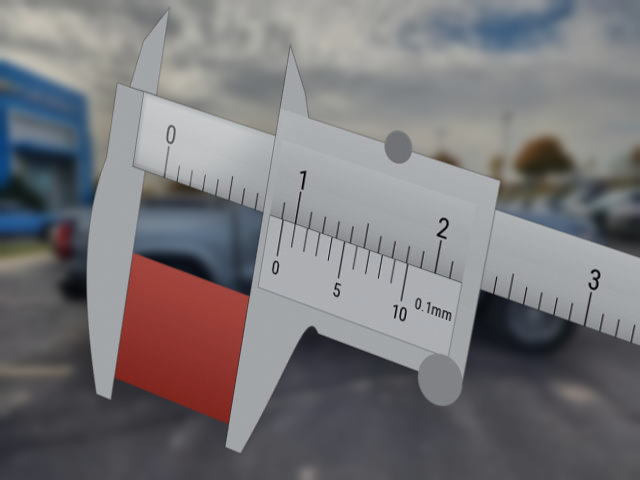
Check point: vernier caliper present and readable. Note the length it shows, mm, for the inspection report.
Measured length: 9.1 mm
